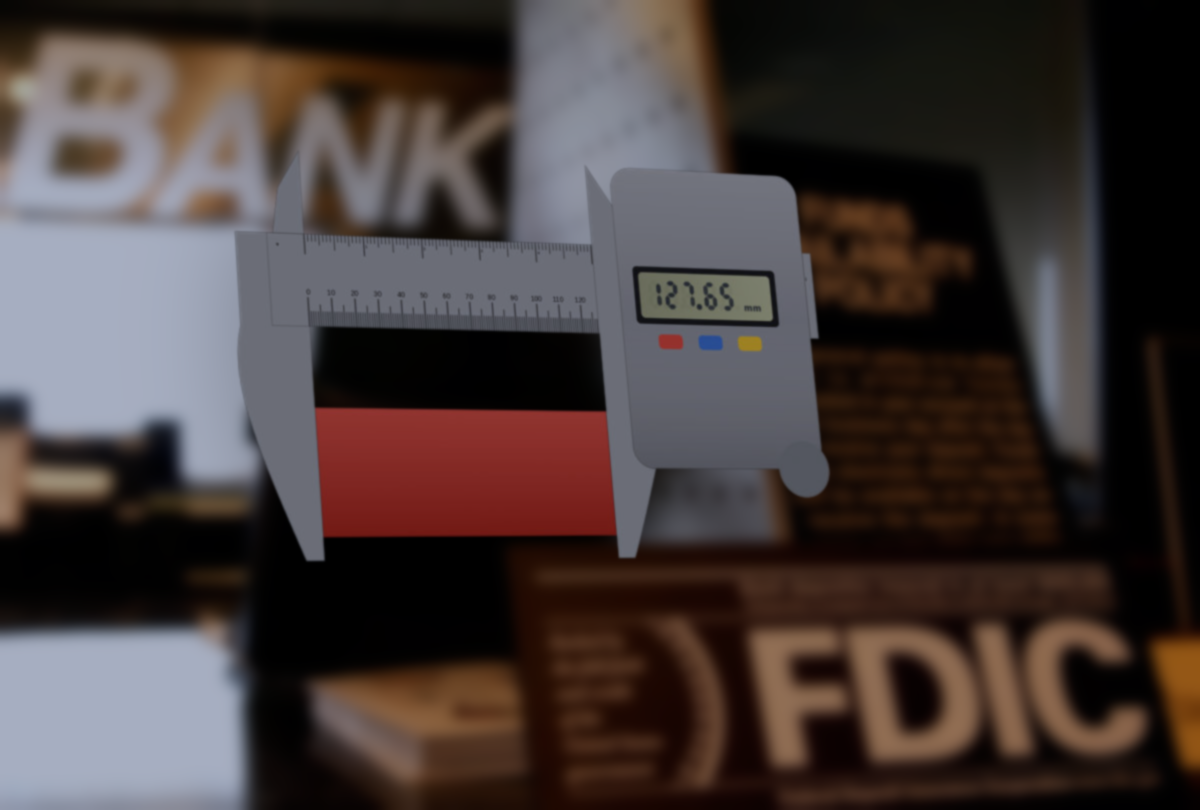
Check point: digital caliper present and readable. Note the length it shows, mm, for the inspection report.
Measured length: 127.65 mm
